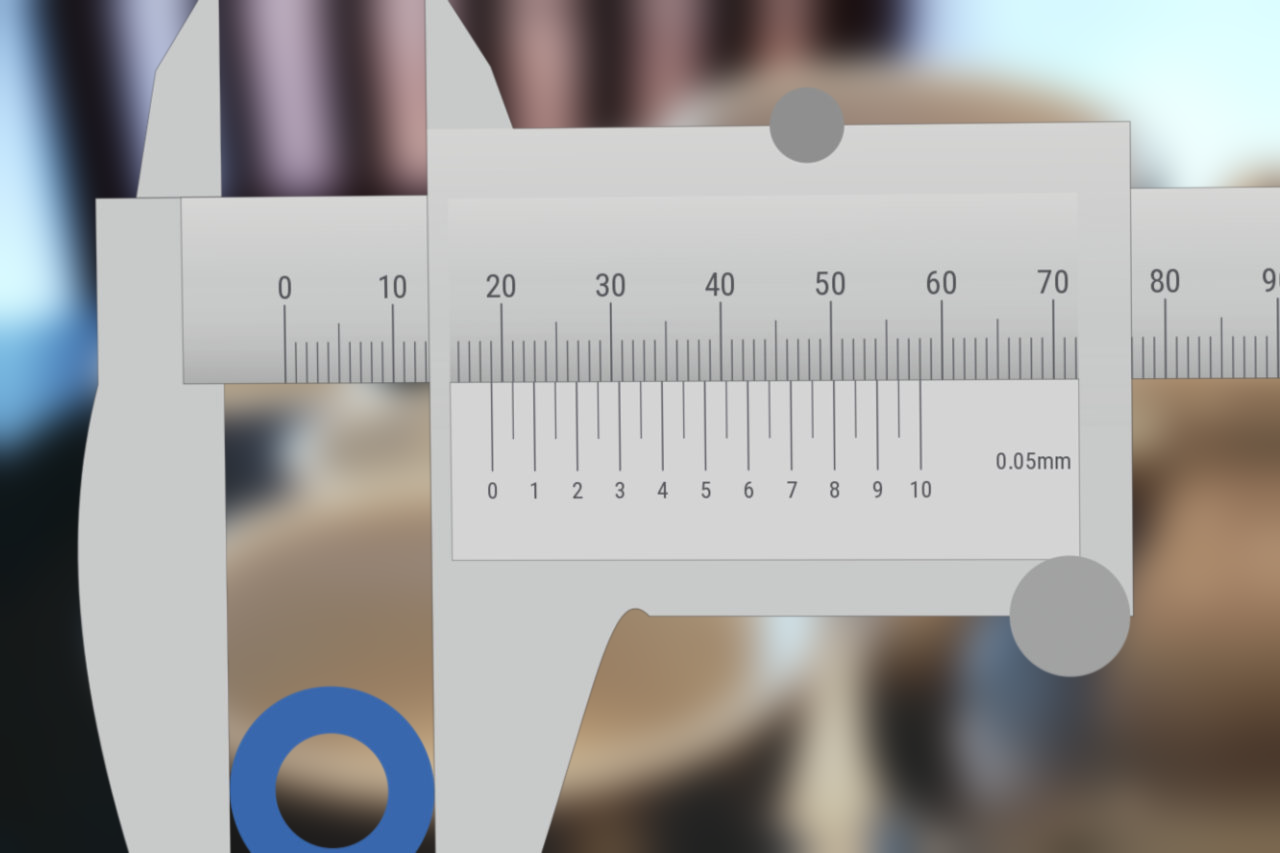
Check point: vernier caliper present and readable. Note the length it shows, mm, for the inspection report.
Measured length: 19.0 mm
